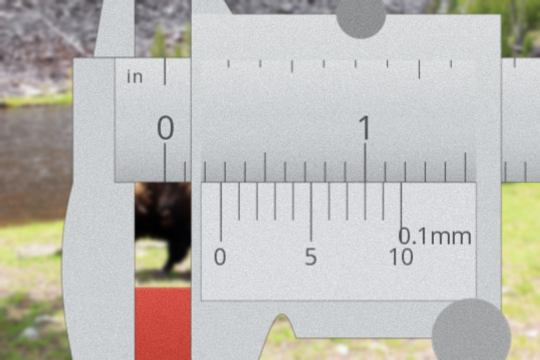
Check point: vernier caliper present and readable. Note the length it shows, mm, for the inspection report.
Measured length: 2.8 mm
